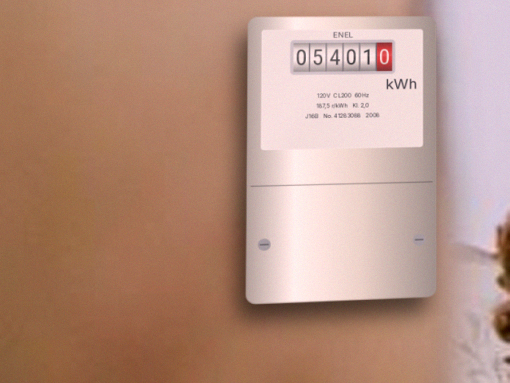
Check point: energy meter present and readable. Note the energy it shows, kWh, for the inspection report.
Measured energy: 5401.0 kWh
